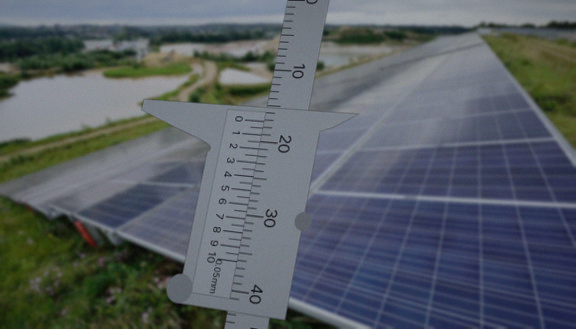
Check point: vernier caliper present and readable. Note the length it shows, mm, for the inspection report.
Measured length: 17.2 mm
